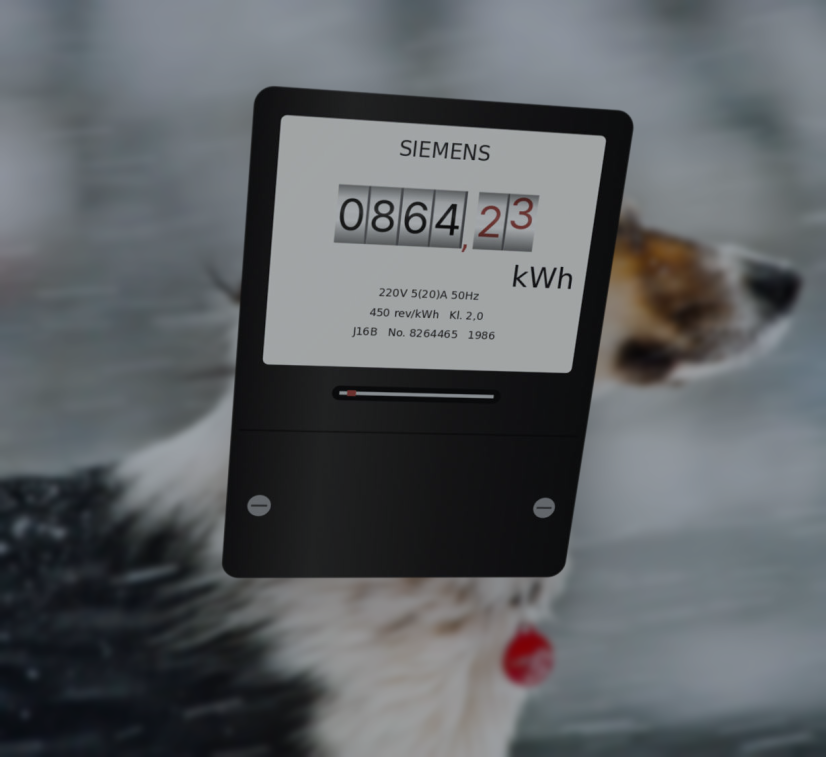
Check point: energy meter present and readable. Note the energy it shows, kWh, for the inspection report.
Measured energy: 864.23 kWh
